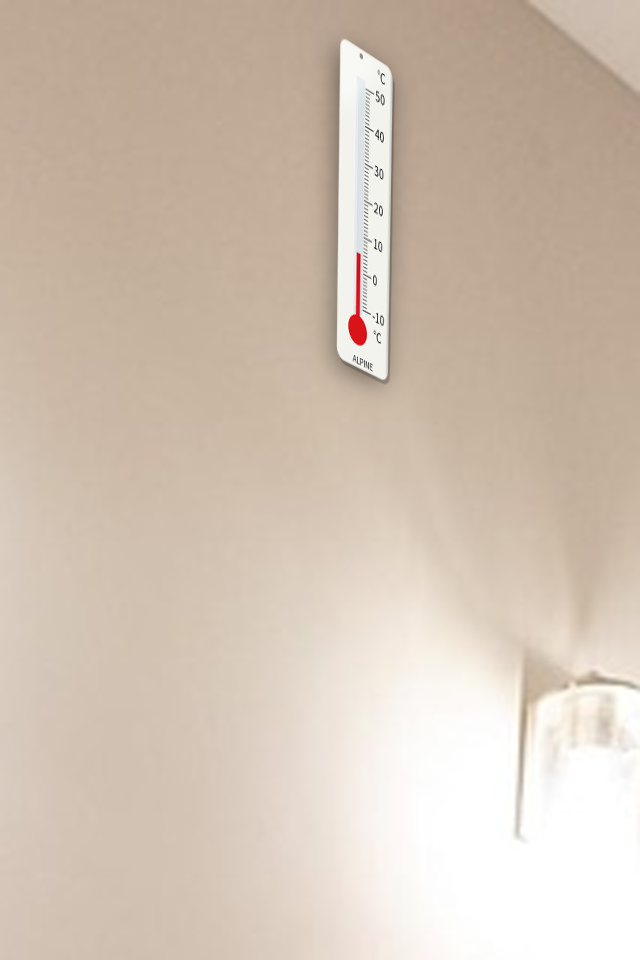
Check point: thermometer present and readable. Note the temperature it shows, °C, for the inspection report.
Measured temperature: 5 °C
